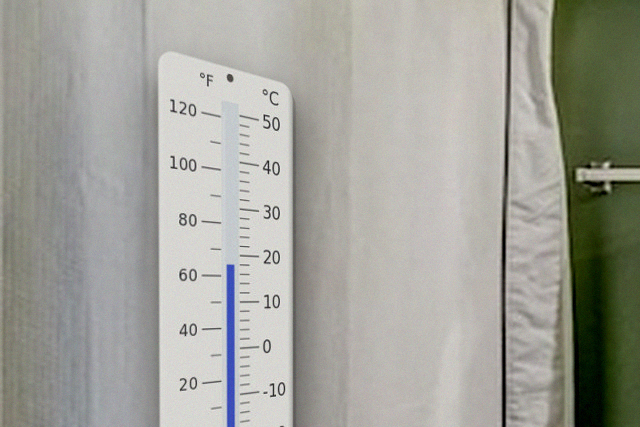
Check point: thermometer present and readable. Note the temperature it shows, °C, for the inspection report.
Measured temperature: 18 °C
